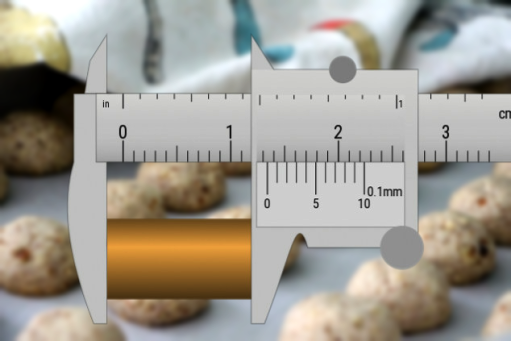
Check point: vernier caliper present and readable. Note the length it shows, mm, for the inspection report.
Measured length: 13.4 mm
